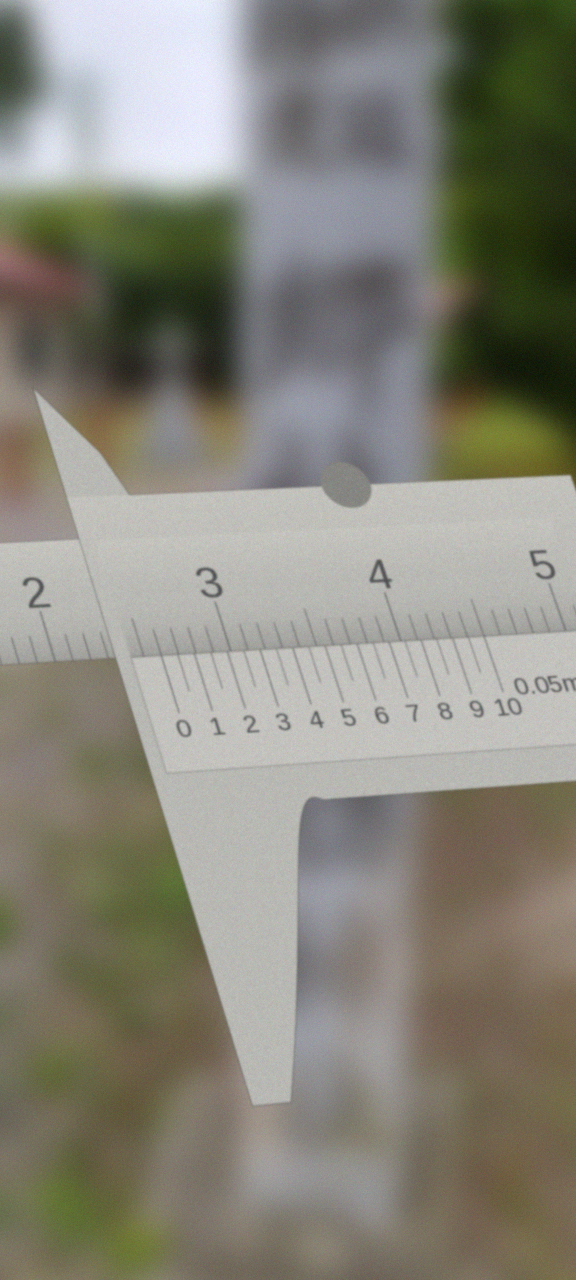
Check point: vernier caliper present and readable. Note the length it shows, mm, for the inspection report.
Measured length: 26.0 mm
